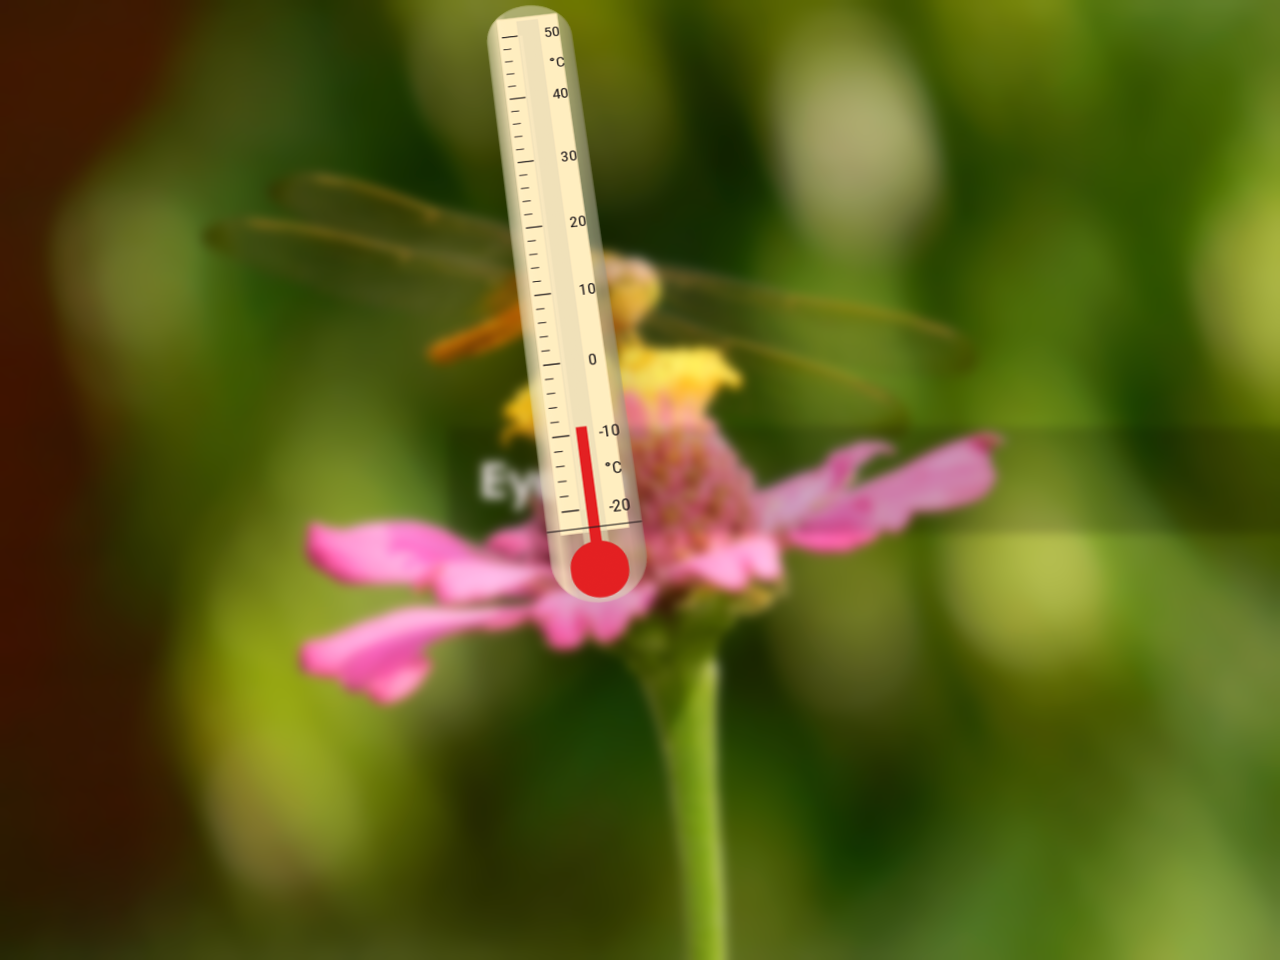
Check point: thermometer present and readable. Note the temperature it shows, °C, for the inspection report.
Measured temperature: -9 °C
